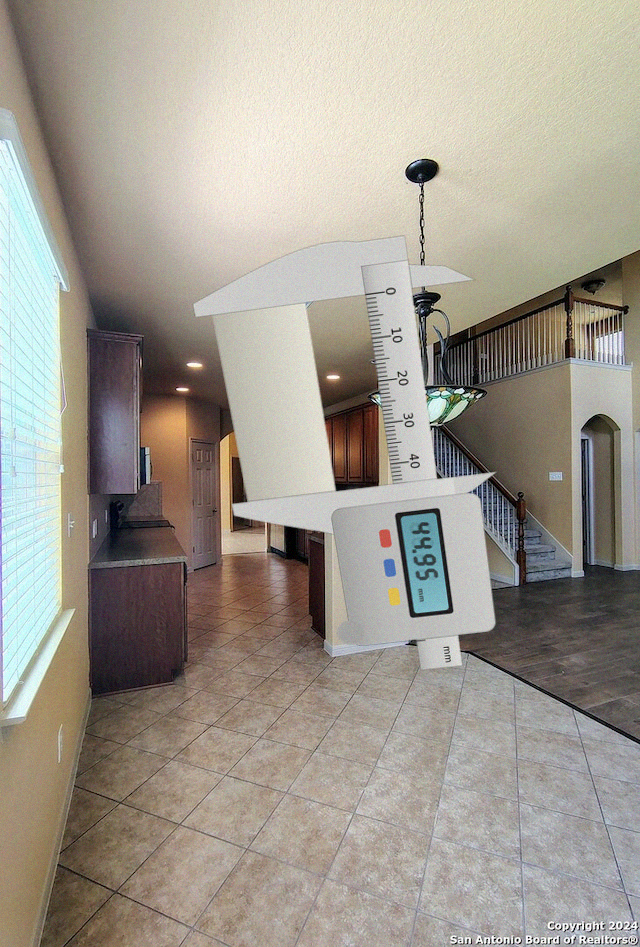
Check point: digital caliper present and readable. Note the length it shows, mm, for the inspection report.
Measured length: 44.95 mm
